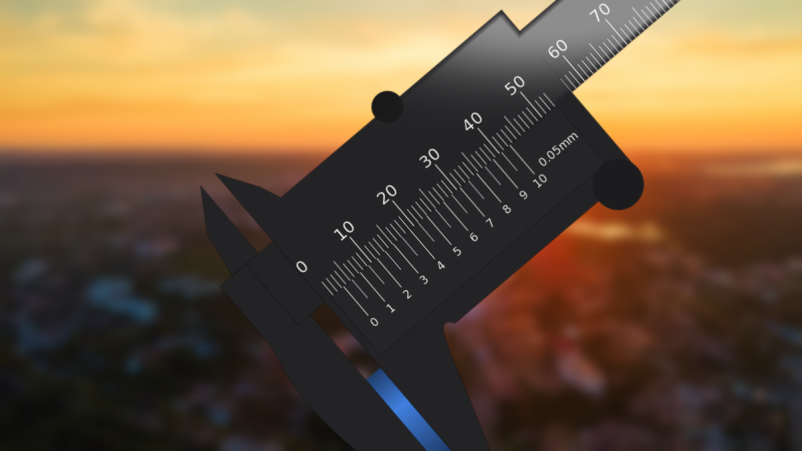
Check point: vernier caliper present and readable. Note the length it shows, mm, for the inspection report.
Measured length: 3.4 mm
